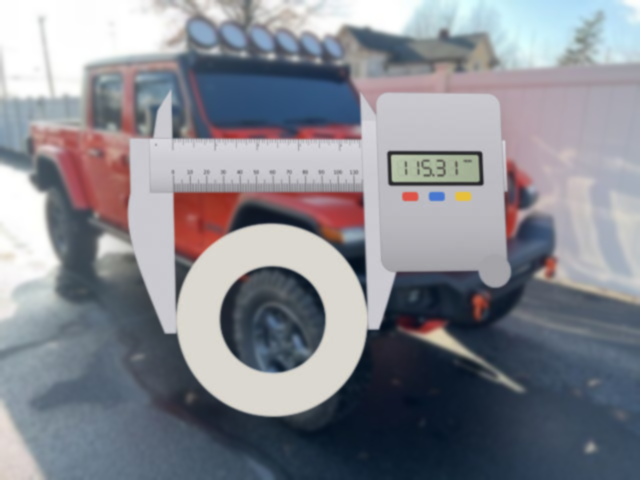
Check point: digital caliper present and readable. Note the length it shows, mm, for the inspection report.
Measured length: 115.31 mm
